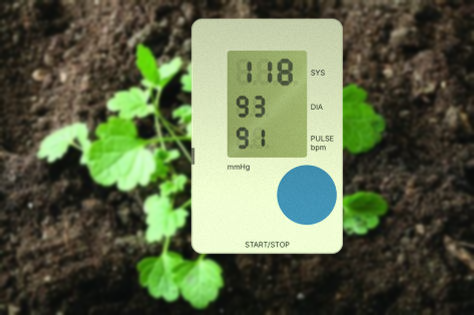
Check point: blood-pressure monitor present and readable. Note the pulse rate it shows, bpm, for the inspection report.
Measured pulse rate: 91 bpm
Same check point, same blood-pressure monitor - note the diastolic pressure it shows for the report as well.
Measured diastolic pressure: 93 mmHg
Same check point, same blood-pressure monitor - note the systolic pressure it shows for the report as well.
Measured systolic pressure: 118 mmHg
